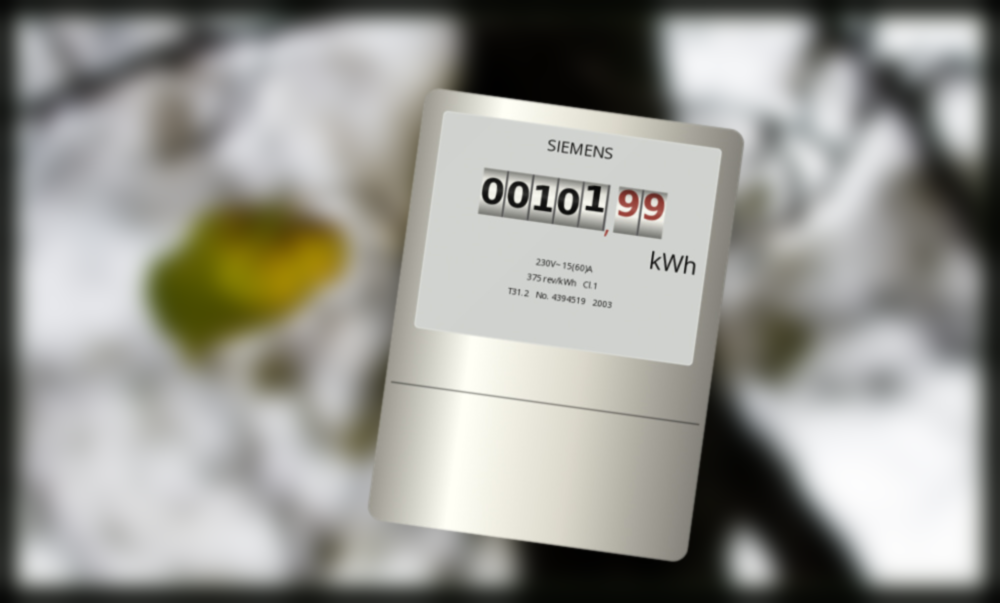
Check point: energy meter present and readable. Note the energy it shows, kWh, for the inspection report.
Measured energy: 101.99 kWh
